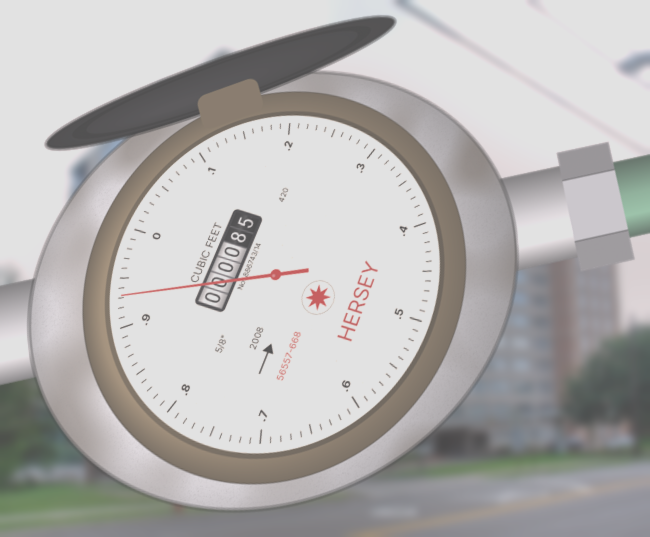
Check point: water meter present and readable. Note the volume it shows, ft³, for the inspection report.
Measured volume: 84.93 ft³
